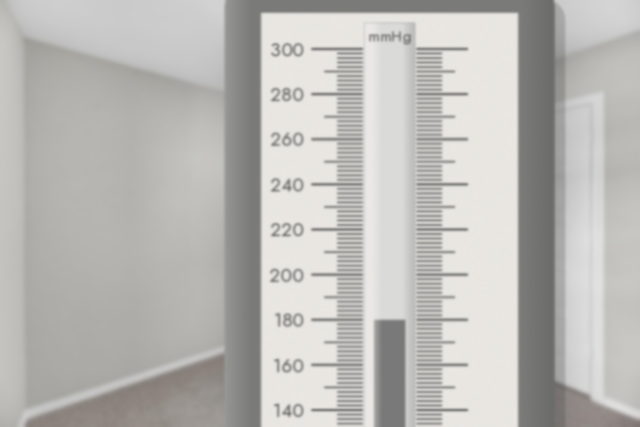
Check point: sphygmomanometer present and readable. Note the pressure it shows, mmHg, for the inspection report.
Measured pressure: 180 mmHg
